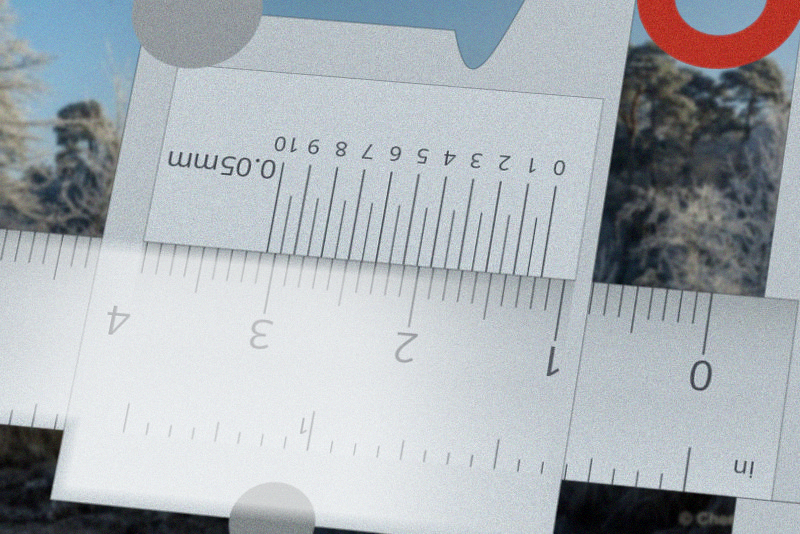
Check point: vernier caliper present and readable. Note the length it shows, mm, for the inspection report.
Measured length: 11.6 mm
